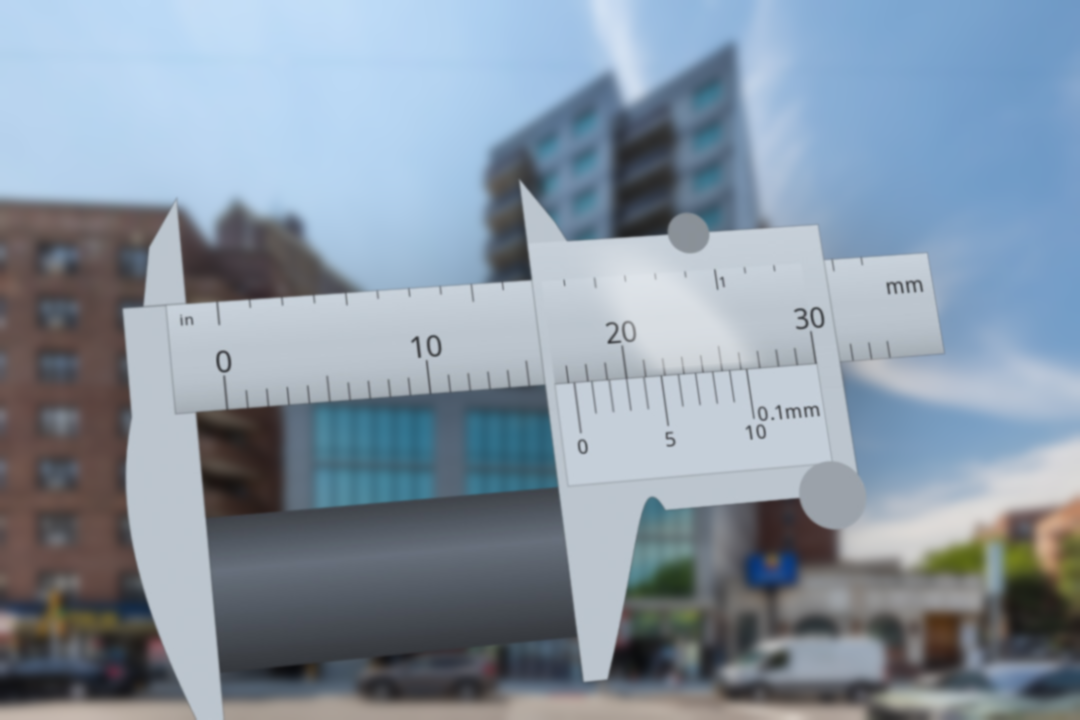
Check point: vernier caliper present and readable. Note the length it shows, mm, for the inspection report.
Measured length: 17.3 mm
